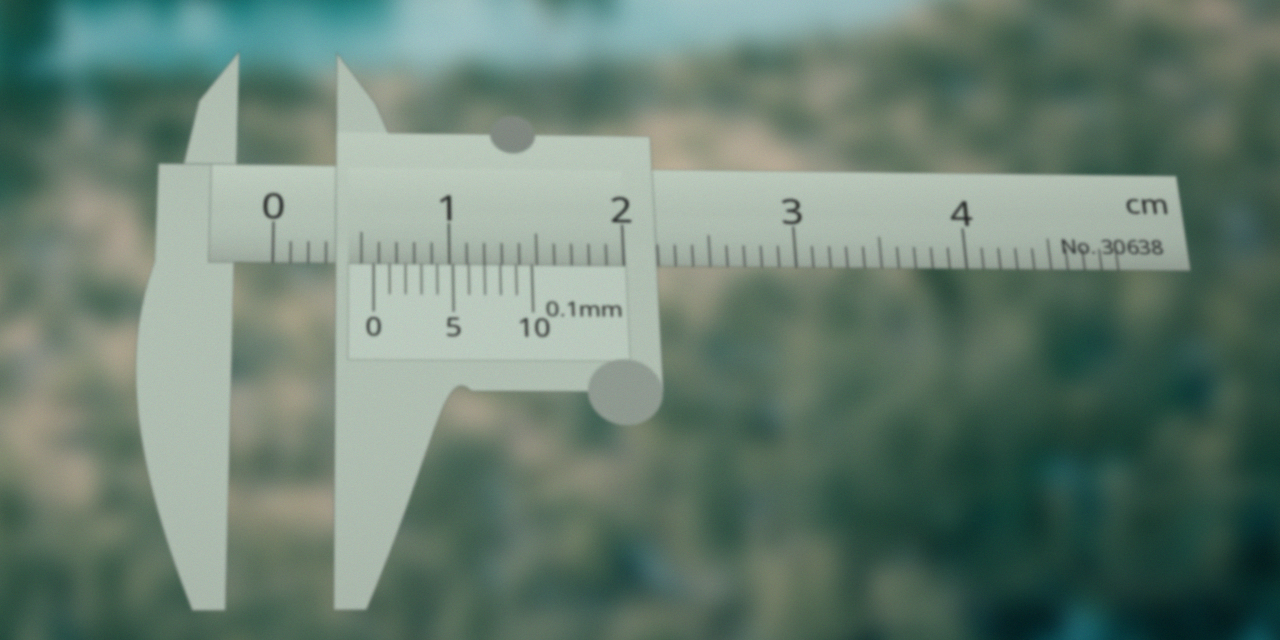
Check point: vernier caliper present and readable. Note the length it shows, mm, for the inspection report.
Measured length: 5.7 mm
